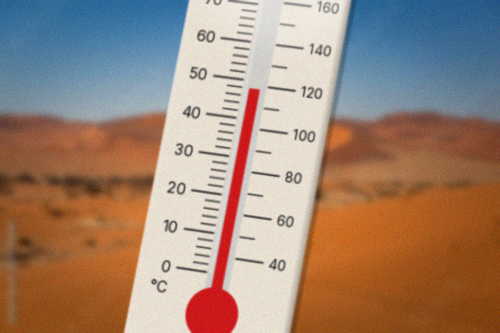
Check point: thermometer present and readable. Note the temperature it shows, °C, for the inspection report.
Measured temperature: 48 °C
